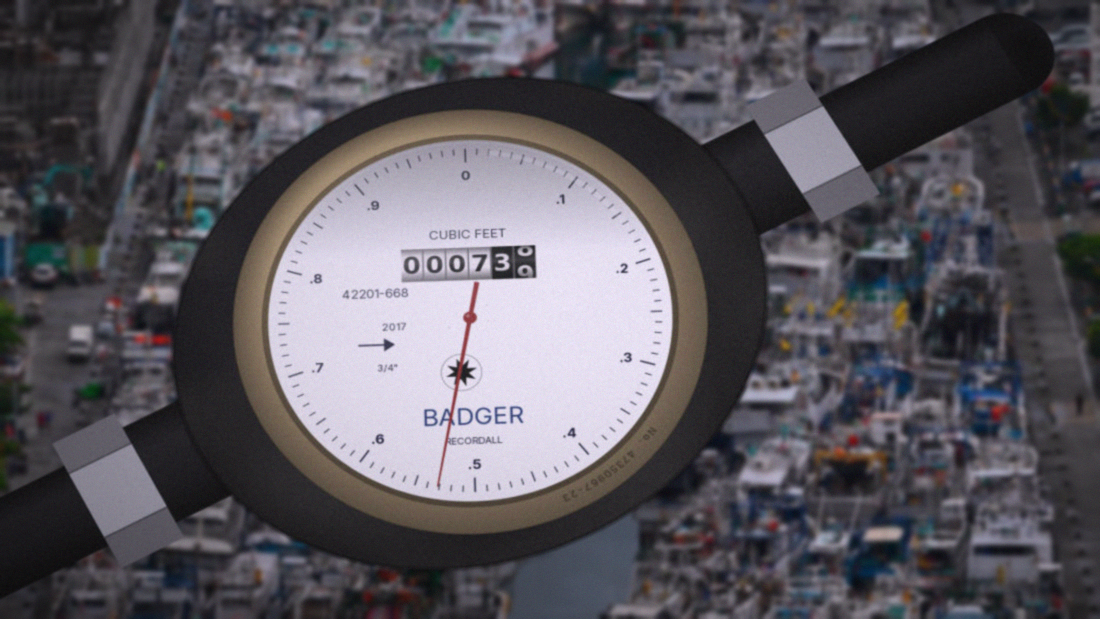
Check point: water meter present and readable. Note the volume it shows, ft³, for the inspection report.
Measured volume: 738.53 ft³
